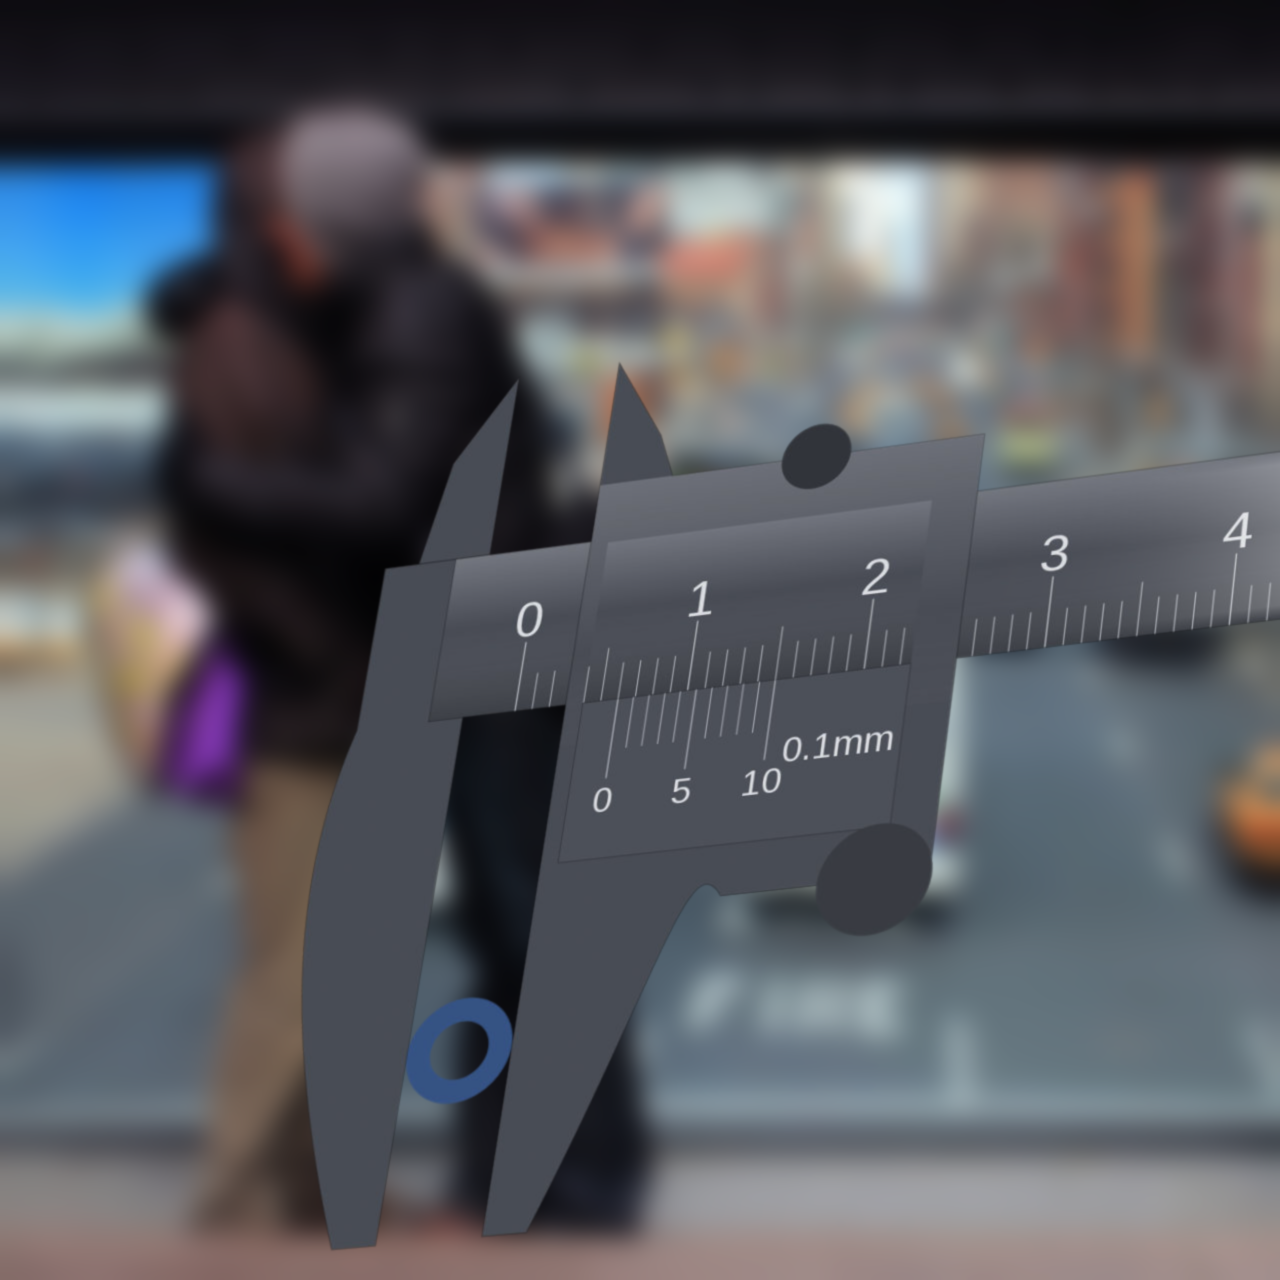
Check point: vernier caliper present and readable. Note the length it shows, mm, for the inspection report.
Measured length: 6.0 mm
